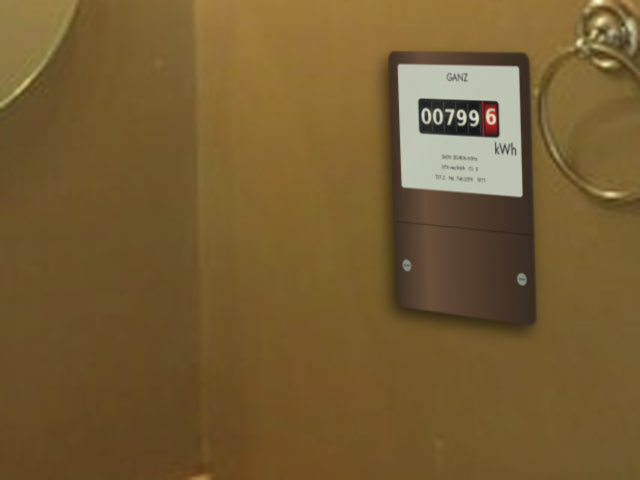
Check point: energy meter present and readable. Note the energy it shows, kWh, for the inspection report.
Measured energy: 799.6 kWh
